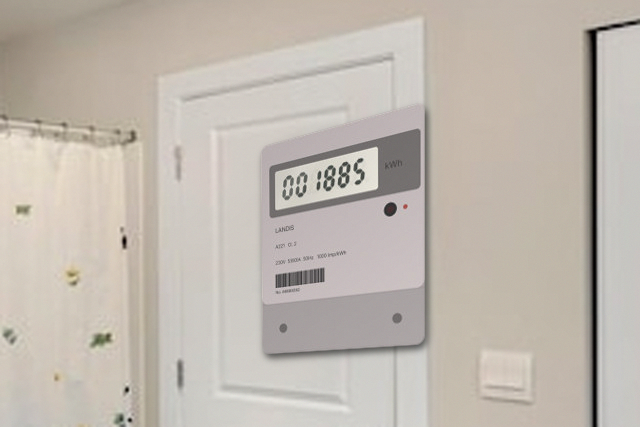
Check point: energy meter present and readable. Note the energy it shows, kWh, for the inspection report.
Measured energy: 1885 kWh
